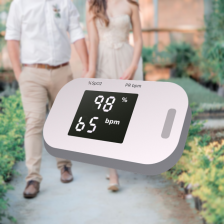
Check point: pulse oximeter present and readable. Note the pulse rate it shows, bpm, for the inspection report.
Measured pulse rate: 65 bpm
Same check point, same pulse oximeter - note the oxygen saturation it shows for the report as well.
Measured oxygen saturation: 98 %
